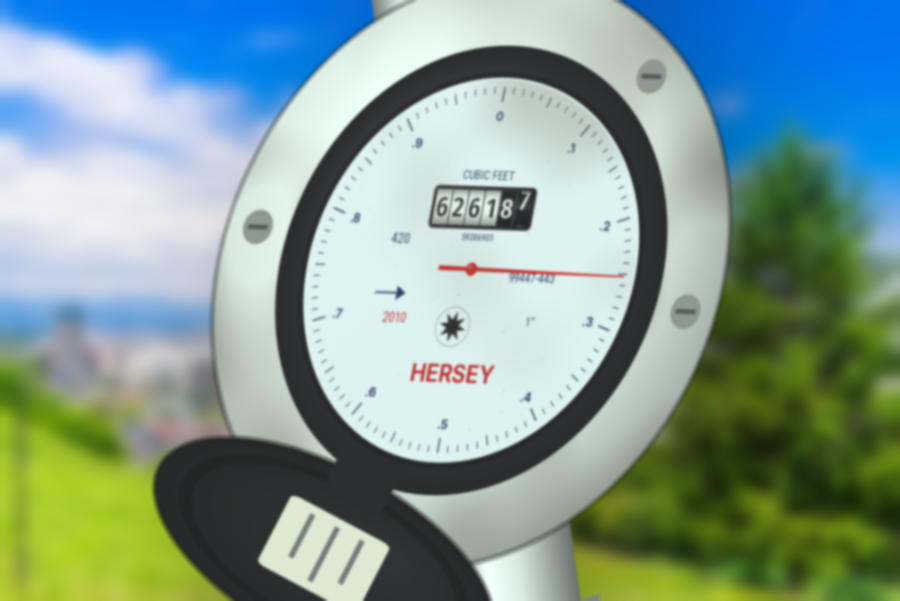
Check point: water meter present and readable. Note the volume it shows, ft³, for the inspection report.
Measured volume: 626187.25 ft³
